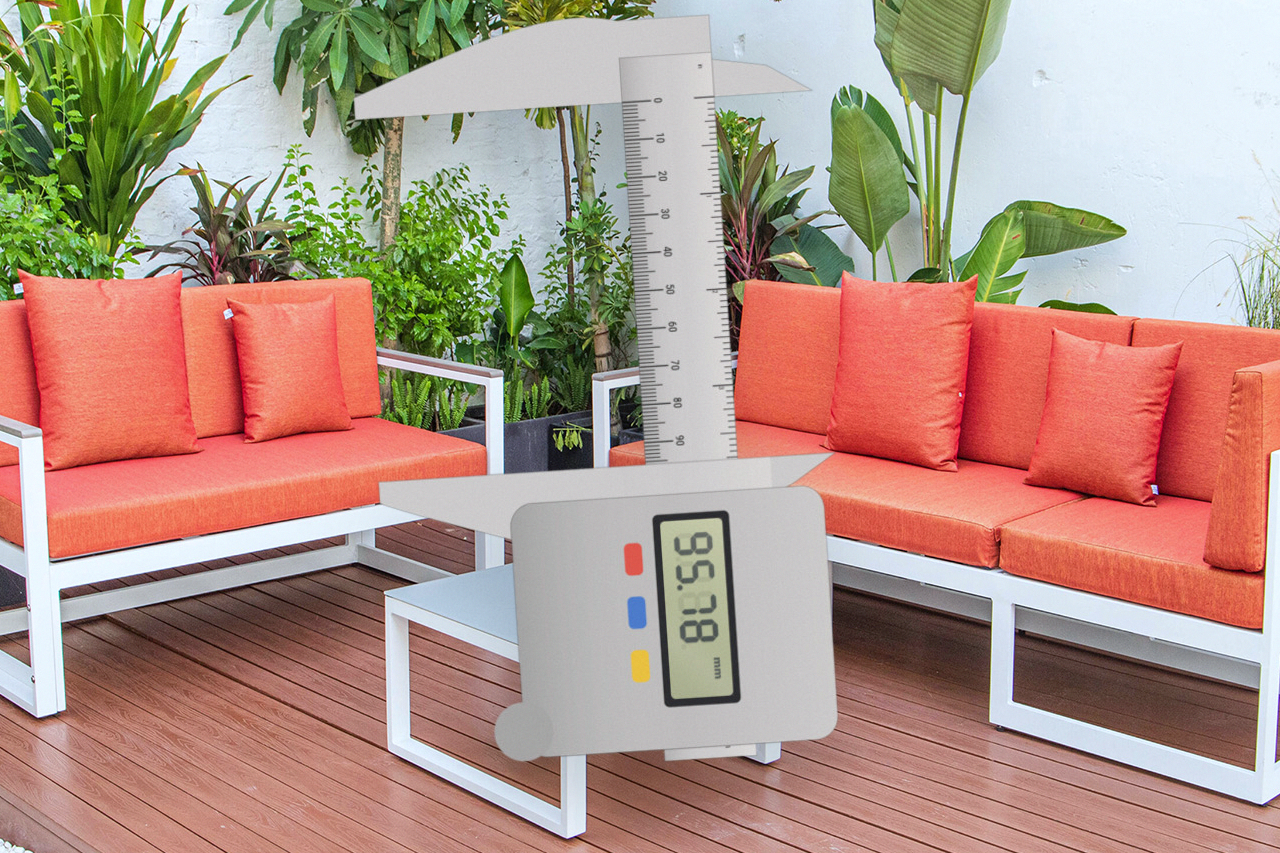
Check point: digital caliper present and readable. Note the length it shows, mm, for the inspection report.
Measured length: 95.78 mm
